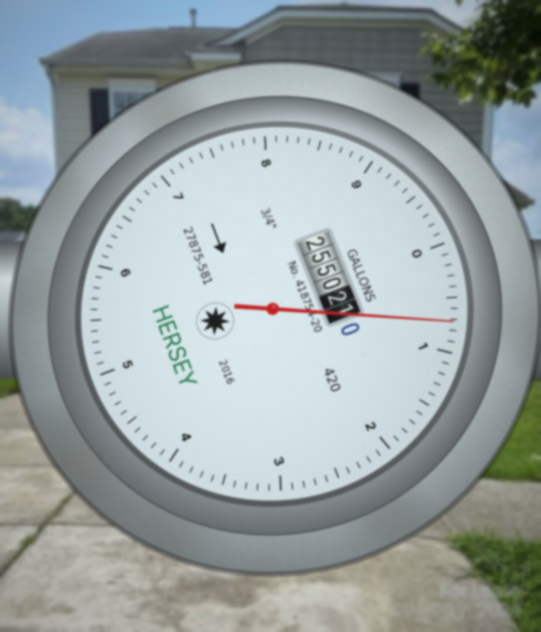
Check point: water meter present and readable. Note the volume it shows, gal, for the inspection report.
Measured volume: 2550210.7 gal
